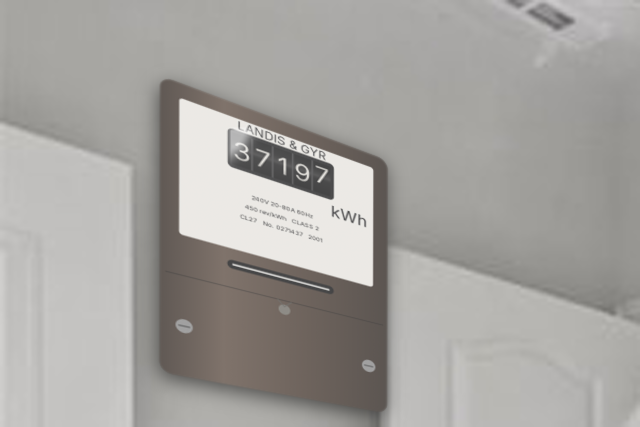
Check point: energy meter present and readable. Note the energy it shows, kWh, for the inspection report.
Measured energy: 37197 kWh
